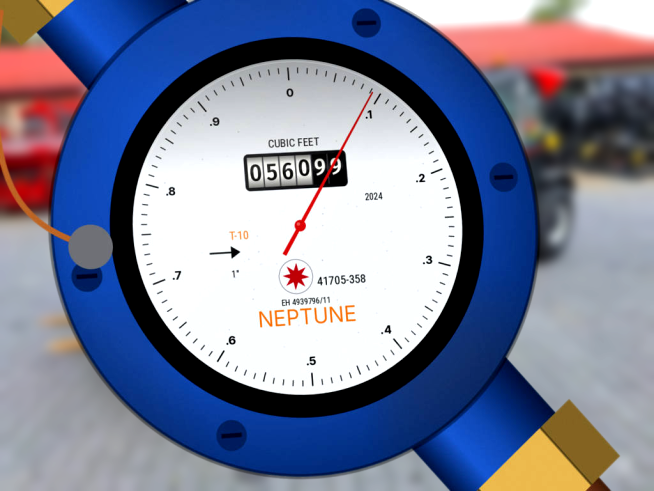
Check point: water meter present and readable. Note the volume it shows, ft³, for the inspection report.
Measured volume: 56099.09 ft³
